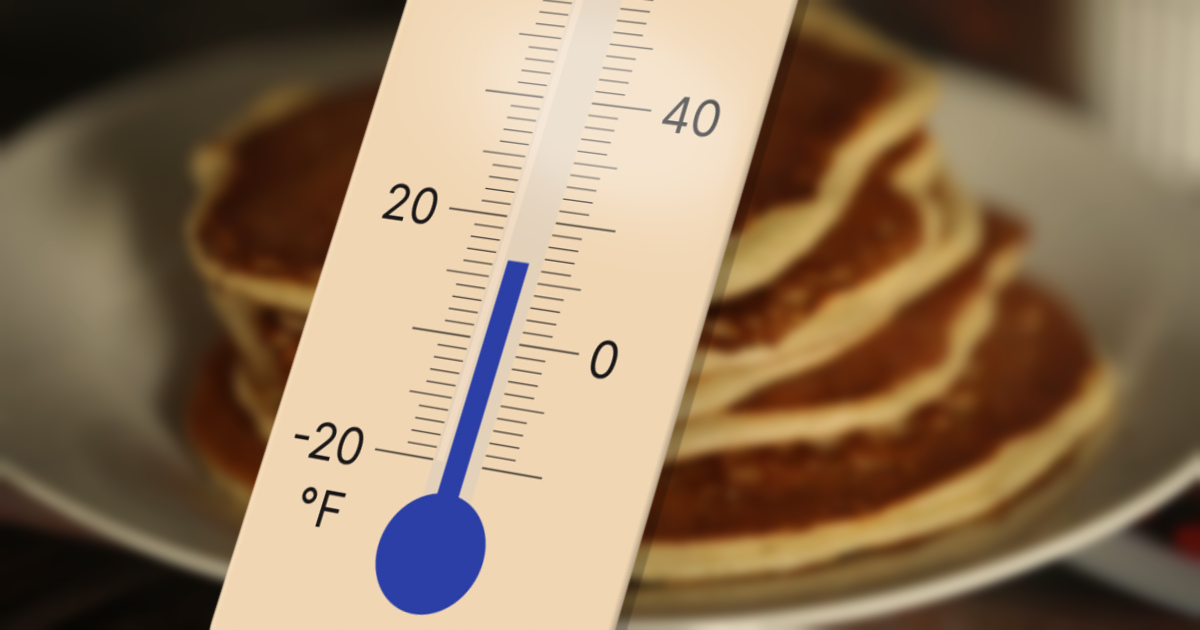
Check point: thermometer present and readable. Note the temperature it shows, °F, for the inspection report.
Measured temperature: 13 °F
